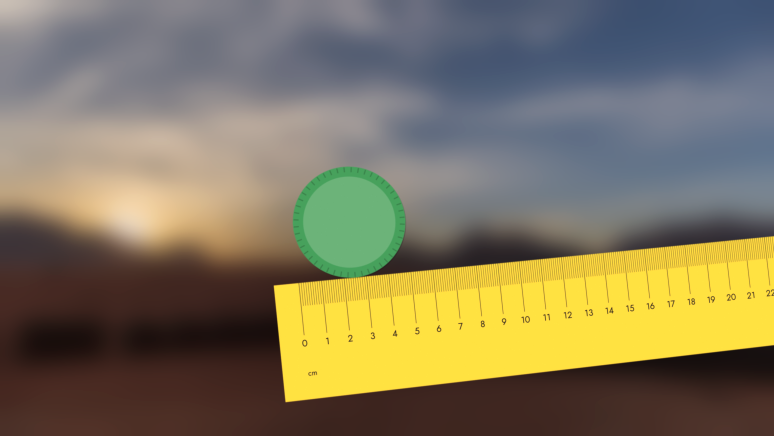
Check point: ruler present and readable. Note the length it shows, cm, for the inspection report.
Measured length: 5 cm
